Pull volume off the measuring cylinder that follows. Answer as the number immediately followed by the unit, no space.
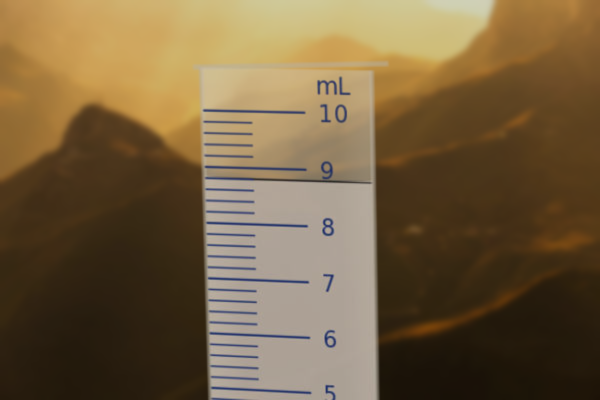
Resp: 8.8mL
